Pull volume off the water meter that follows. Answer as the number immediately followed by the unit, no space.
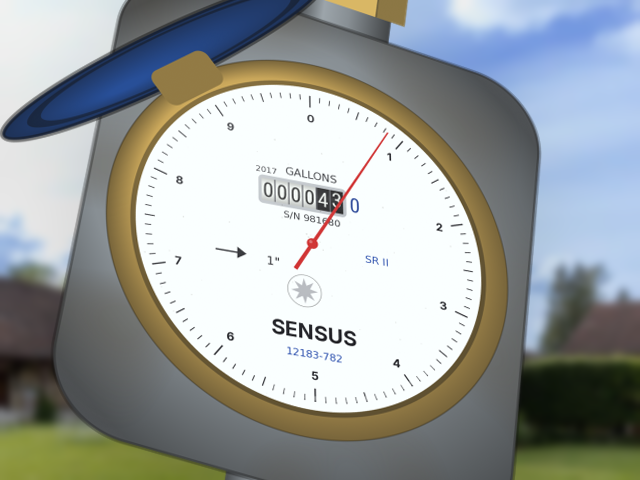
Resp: 430.8gal
